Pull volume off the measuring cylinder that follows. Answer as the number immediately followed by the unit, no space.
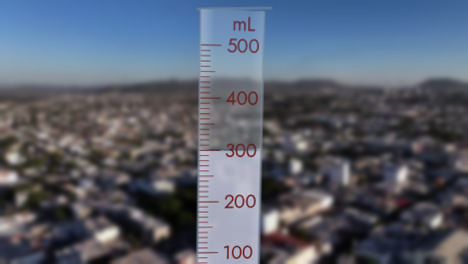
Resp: 300mL
